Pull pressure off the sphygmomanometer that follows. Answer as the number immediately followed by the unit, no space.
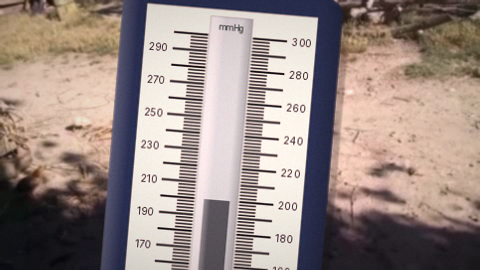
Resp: 200mmHg
